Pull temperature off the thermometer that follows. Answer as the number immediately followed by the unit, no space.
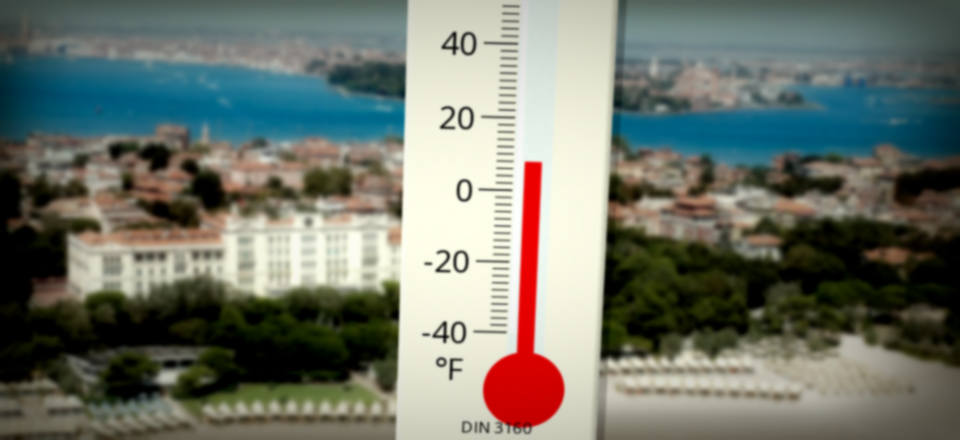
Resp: 8°F
